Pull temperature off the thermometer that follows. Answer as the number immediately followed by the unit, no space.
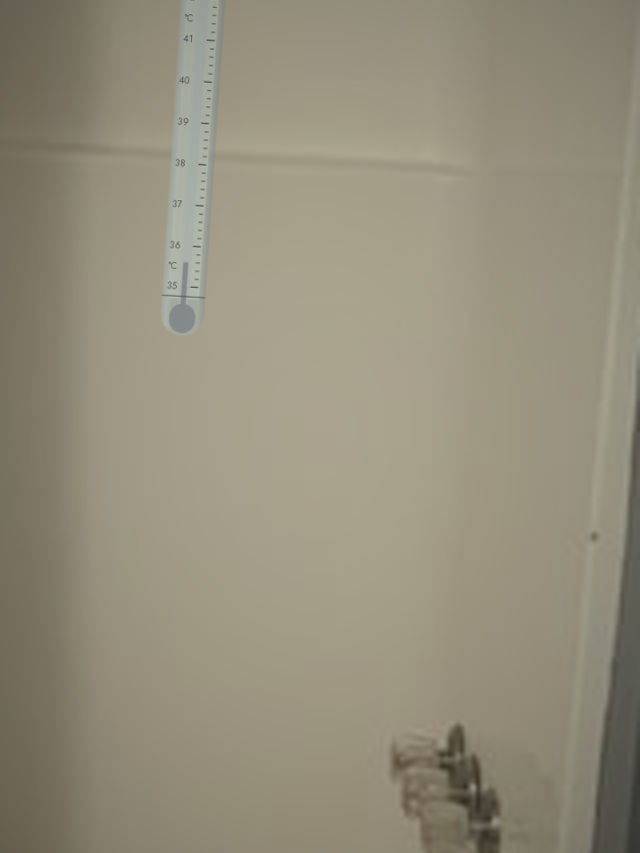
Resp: 35.6°C
